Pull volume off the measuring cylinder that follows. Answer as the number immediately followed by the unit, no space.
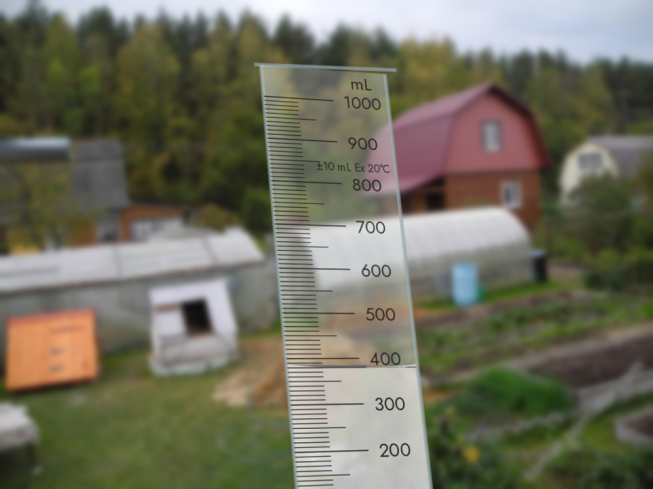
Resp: 380mL
